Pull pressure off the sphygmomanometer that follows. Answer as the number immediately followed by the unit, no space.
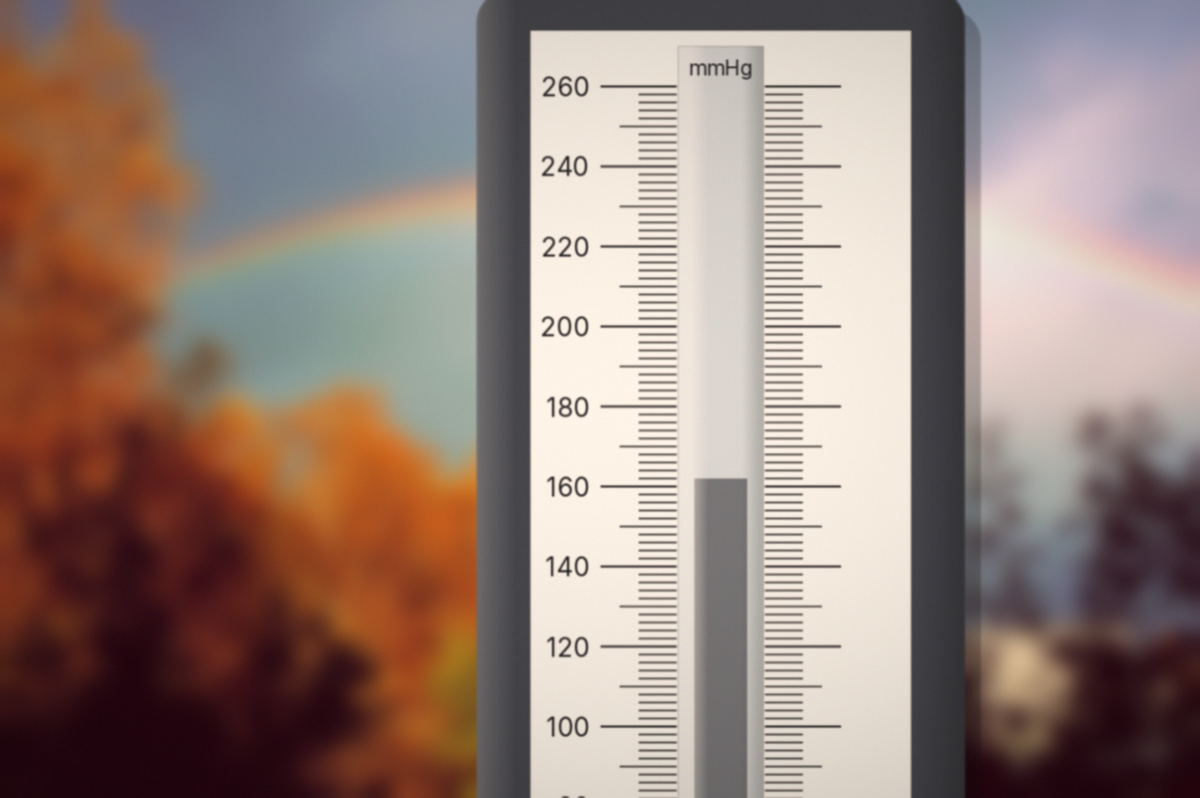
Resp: 162mmHg
